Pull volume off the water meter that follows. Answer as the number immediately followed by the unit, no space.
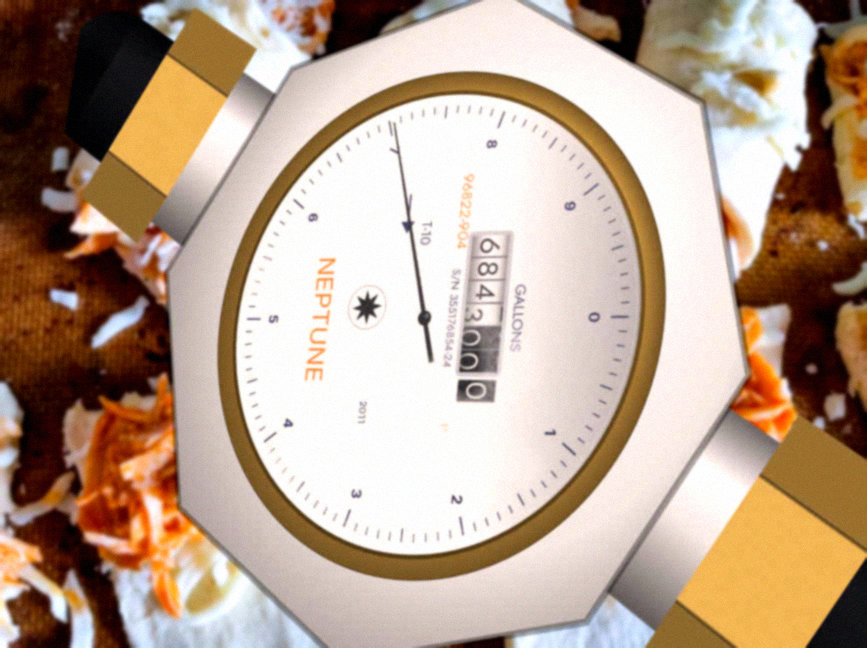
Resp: 6842997.0gal
